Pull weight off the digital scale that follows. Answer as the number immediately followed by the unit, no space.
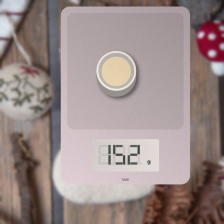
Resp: 152g
